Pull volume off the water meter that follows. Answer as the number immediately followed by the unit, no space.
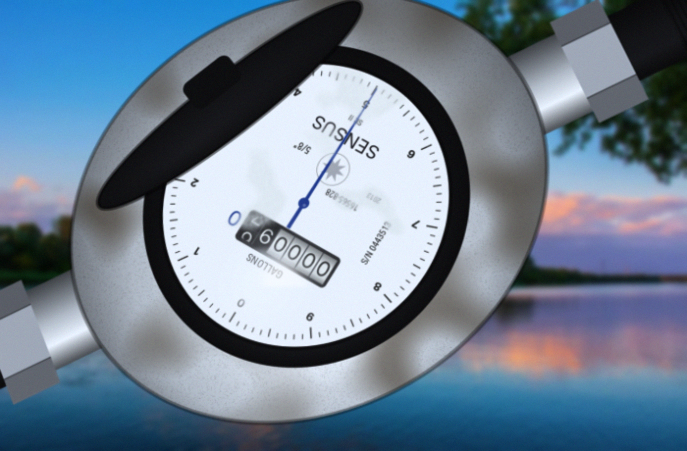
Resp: 965.0gal
